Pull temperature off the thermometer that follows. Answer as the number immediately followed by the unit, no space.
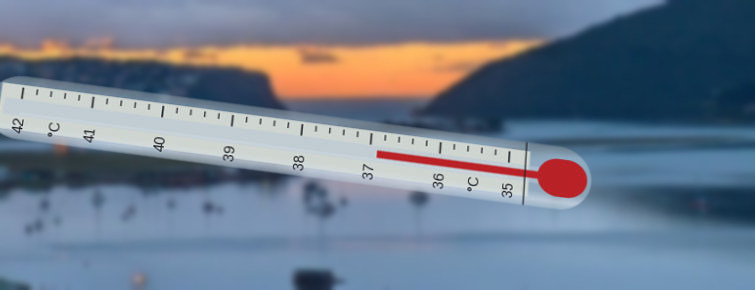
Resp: 36.9°C
